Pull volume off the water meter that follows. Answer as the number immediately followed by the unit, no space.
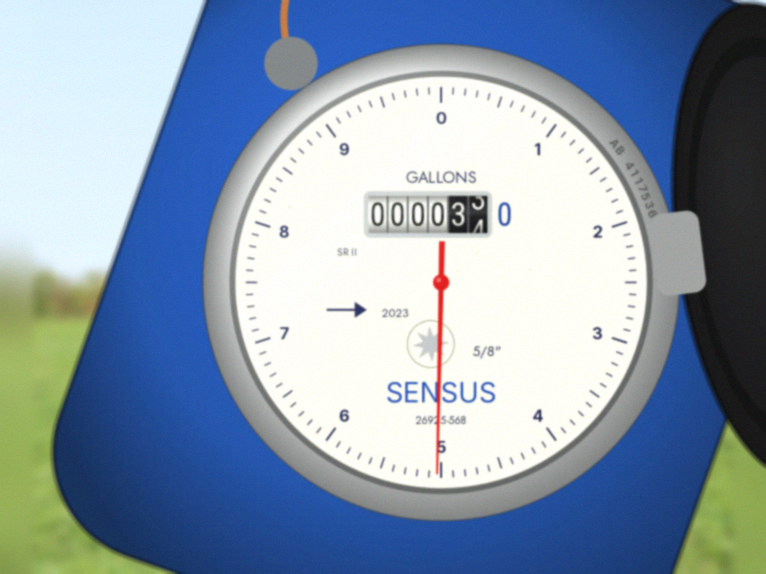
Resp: 335.0gal
